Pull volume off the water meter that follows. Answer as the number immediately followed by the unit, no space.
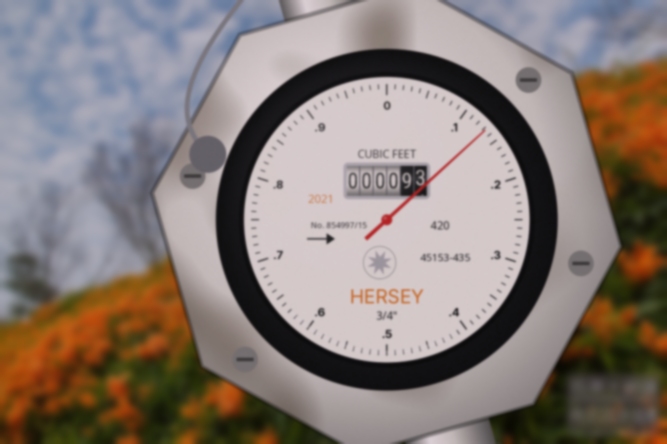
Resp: 93.13ft³
